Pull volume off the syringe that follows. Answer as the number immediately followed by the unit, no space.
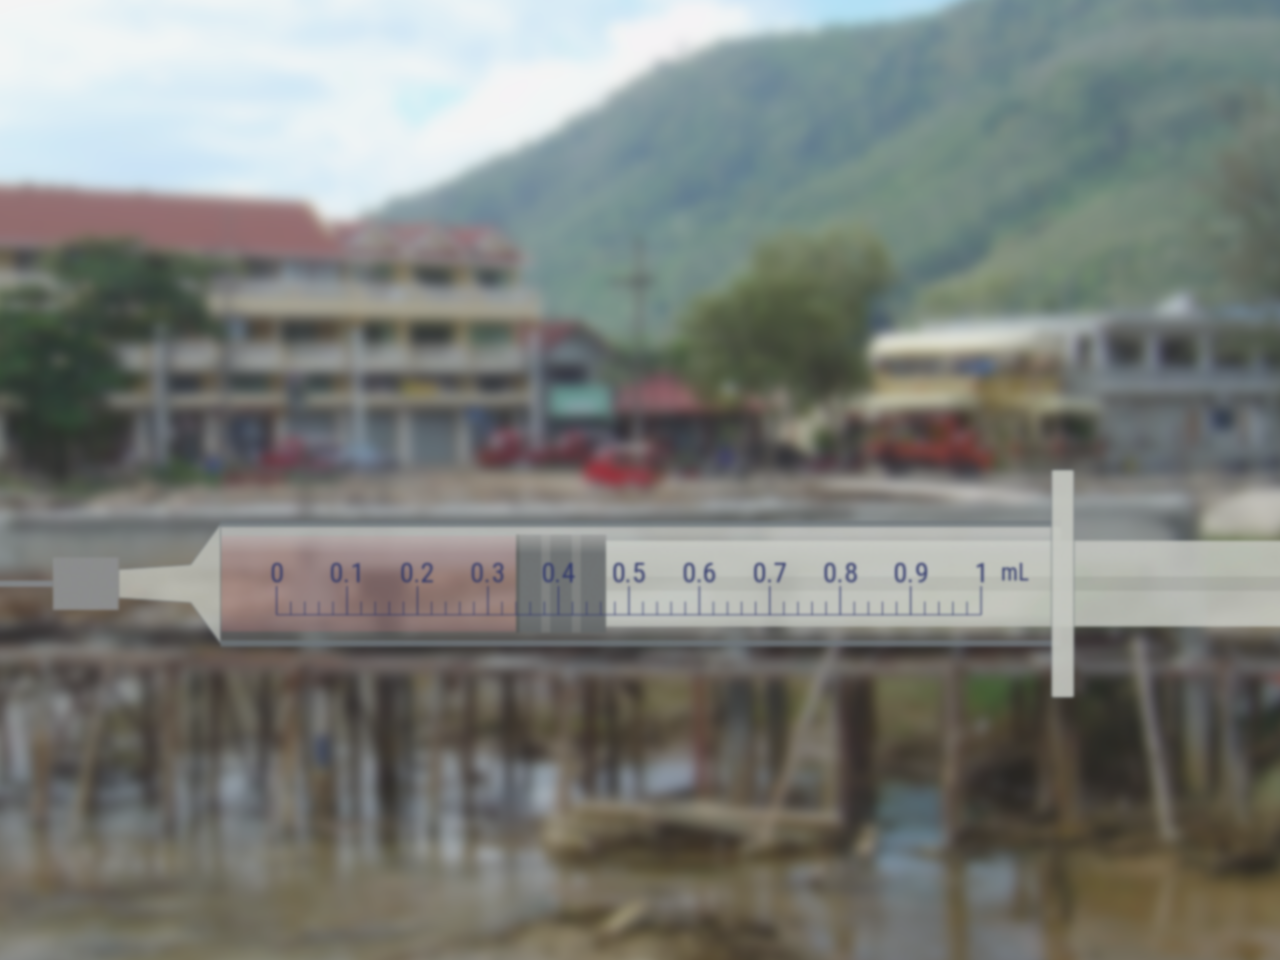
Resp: 0.34mL
